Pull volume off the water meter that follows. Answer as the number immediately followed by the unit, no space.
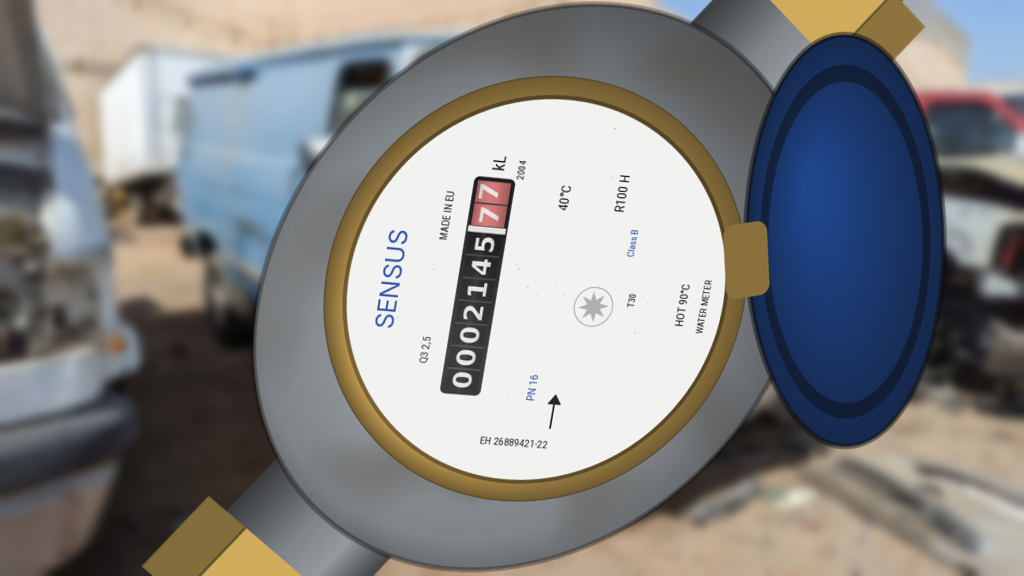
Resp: 2145.77kL
